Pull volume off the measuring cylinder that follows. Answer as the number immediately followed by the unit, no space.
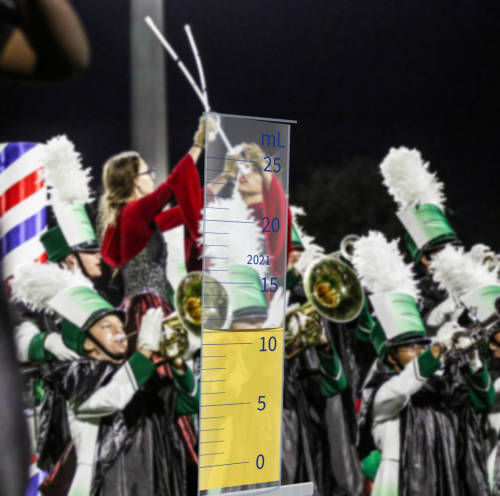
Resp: 11mL
